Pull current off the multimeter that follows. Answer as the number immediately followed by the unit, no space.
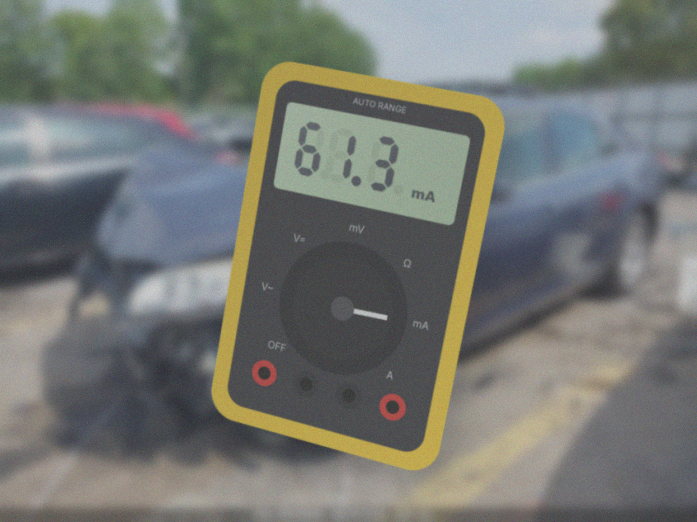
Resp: 61.3mA
